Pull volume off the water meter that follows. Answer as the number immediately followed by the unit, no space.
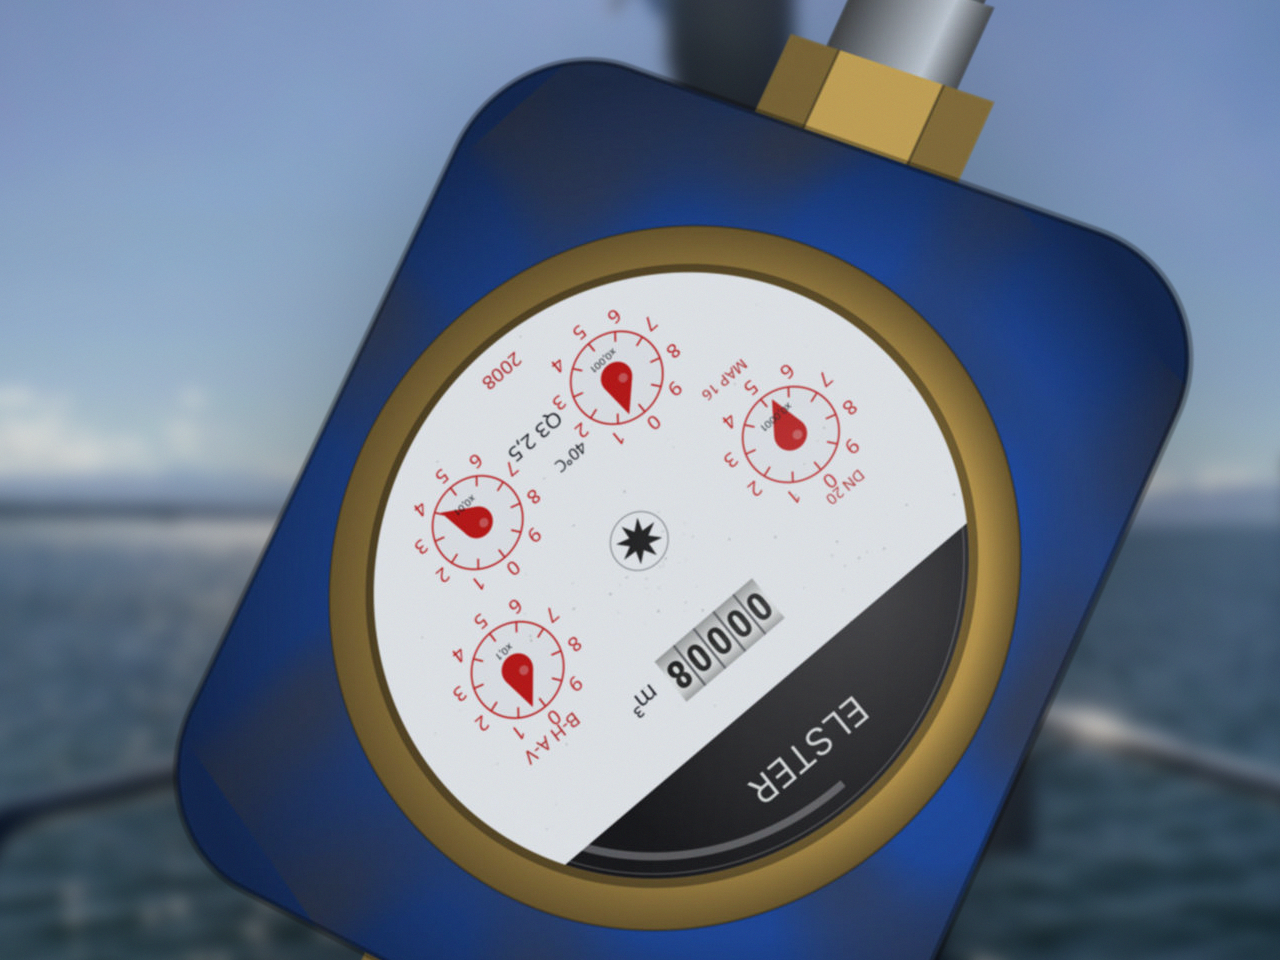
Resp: 8.0405m³
